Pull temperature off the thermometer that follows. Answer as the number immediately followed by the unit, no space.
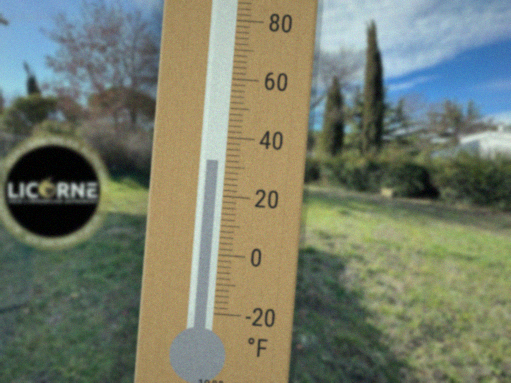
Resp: 32°F
